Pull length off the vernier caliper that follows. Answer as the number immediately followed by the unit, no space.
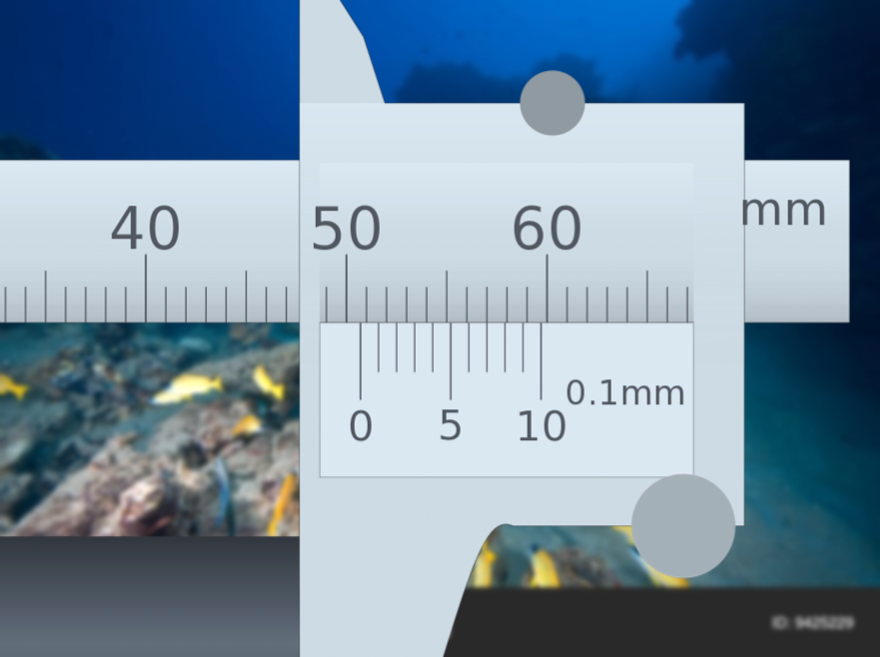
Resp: 50.7mm
